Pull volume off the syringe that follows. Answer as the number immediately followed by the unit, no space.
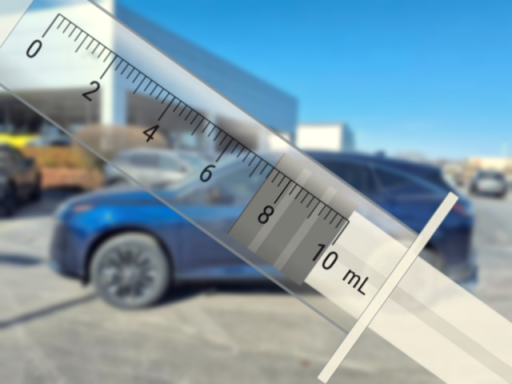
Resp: 7.4mL
